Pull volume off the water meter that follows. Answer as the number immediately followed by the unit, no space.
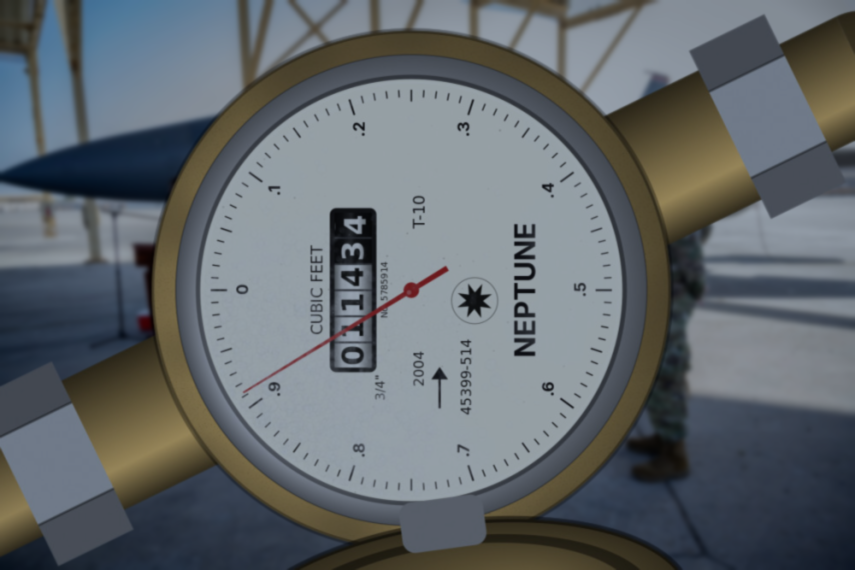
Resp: 11433.91ft³
